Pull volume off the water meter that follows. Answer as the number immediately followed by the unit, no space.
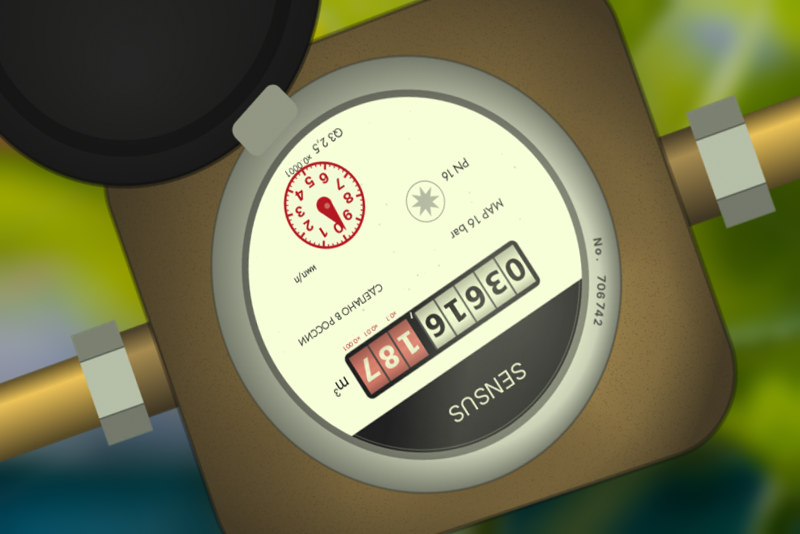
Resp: 3616.1869m³
